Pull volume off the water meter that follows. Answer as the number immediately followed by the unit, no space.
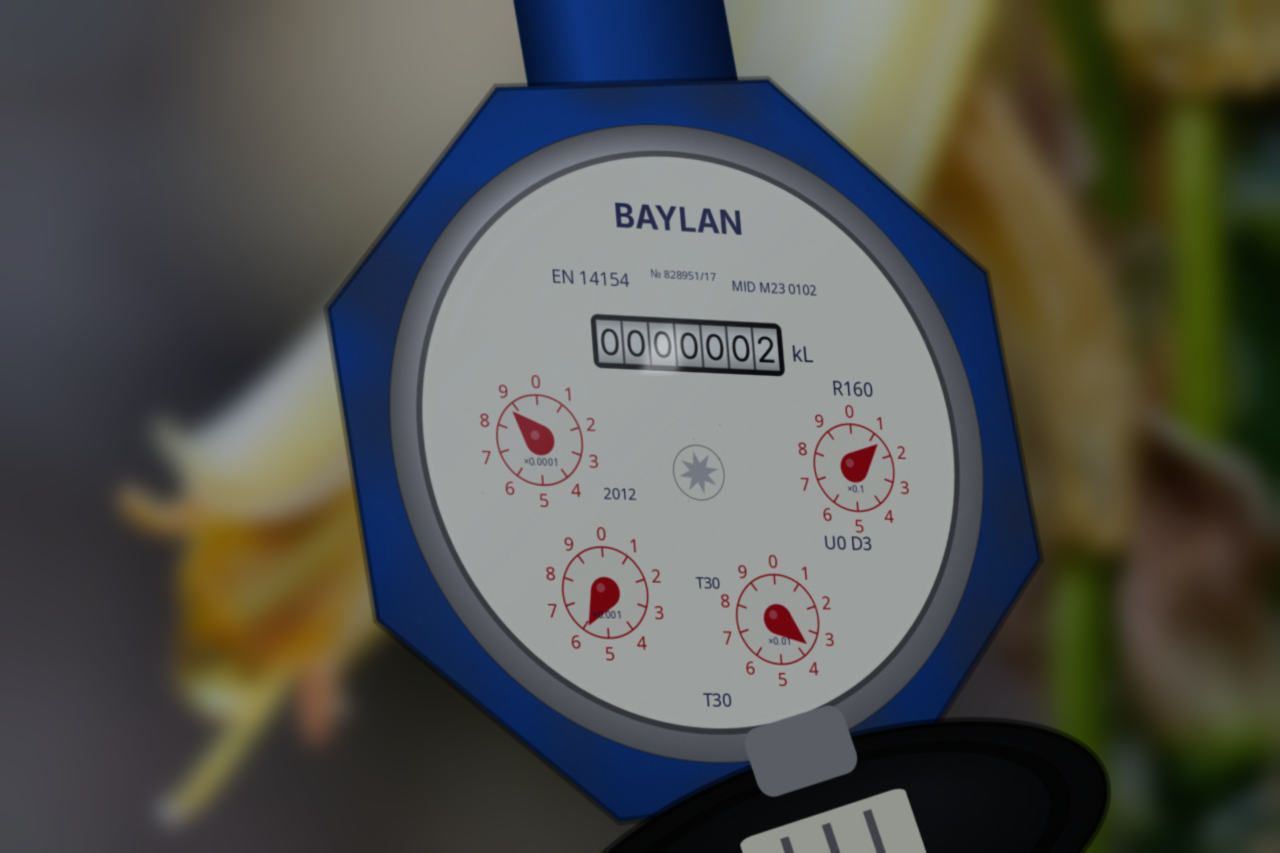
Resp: 2.1358kL
